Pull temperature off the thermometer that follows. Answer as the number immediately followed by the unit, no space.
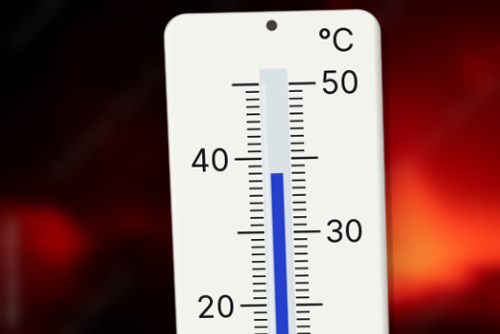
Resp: 38°C
